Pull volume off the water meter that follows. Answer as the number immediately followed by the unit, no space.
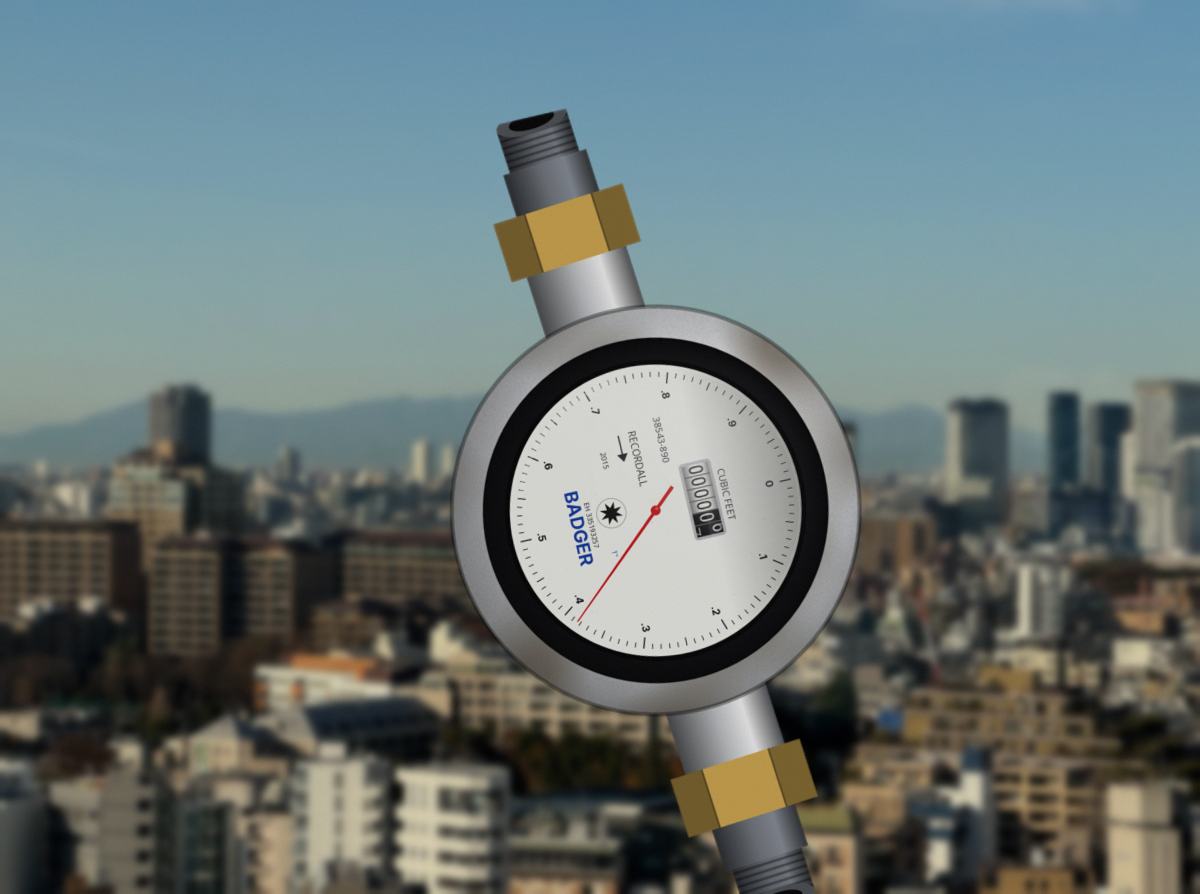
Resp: 6.38ft³
